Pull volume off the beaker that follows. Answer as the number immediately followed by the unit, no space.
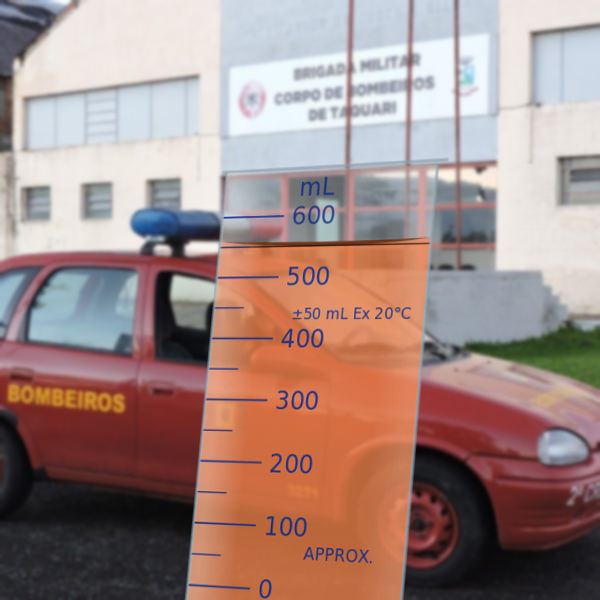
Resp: 550mL
